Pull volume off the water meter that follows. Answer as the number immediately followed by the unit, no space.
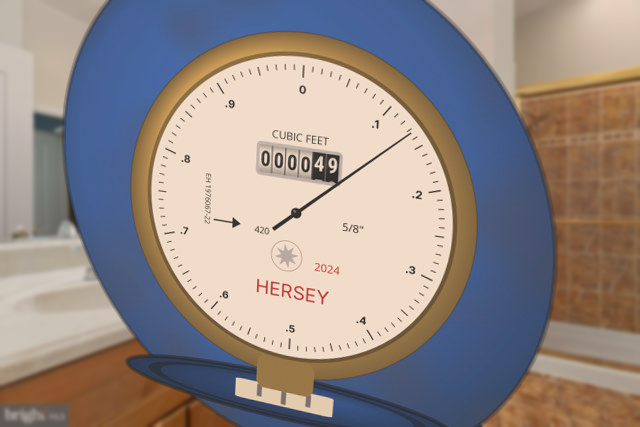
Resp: 49.13ft³
